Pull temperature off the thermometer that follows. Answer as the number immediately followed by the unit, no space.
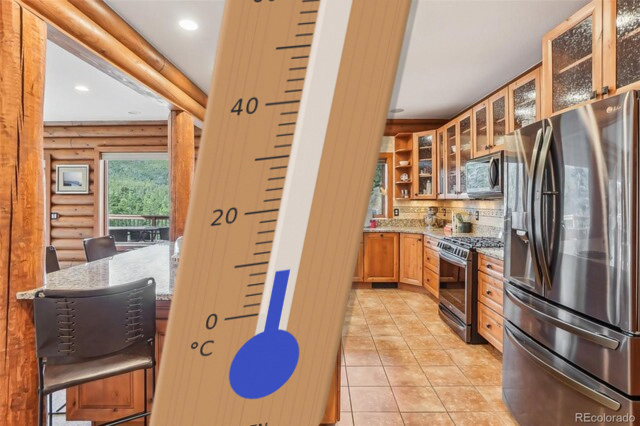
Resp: 8°C
